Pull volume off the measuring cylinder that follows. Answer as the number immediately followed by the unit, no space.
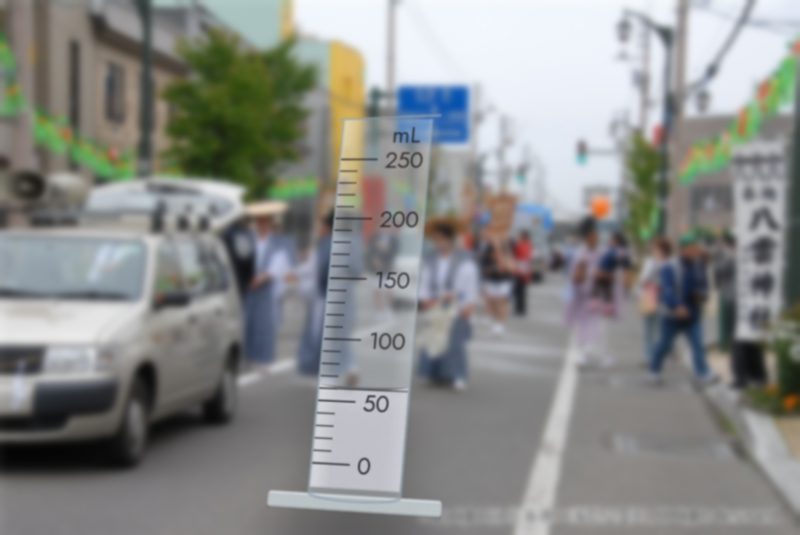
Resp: 60mL
